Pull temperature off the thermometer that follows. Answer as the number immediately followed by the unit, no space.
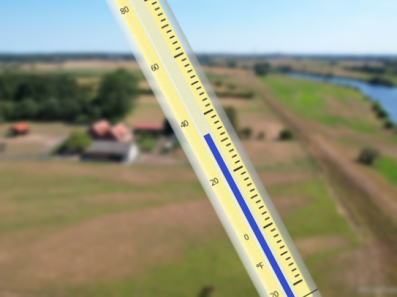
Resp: 34°F
